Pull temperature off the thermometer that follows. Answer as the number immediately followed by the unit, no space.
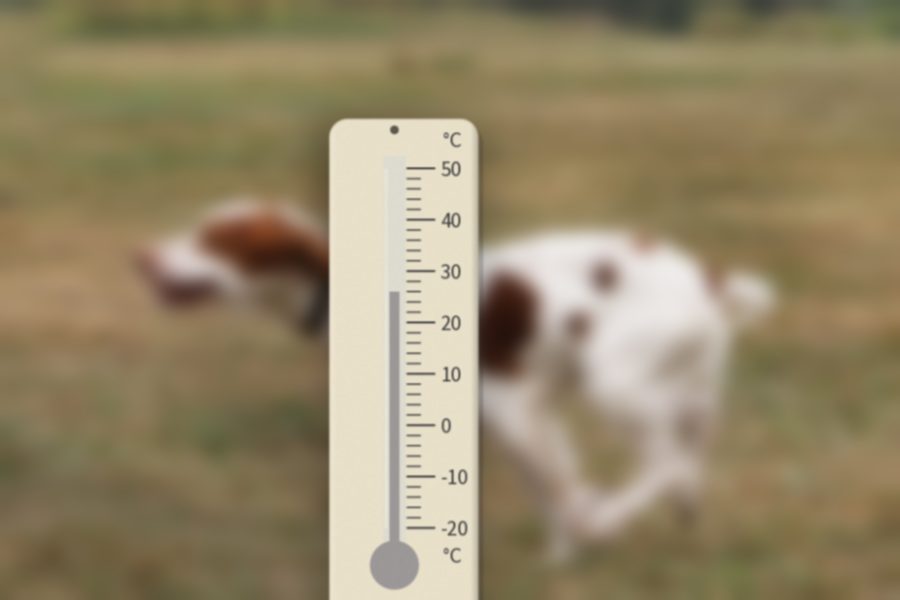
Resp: 26°C
